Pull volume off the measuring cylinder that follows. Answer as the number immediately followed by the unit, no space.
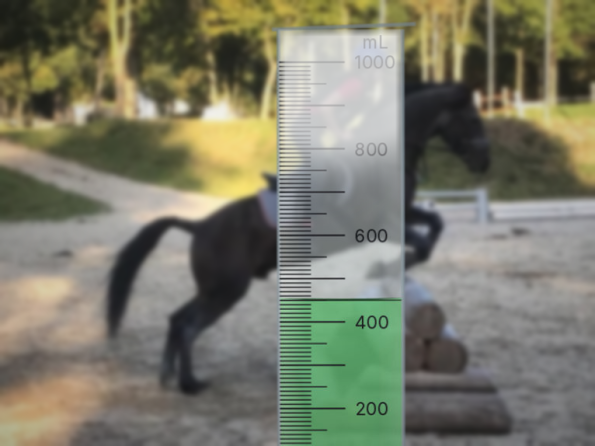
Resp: 450mL
